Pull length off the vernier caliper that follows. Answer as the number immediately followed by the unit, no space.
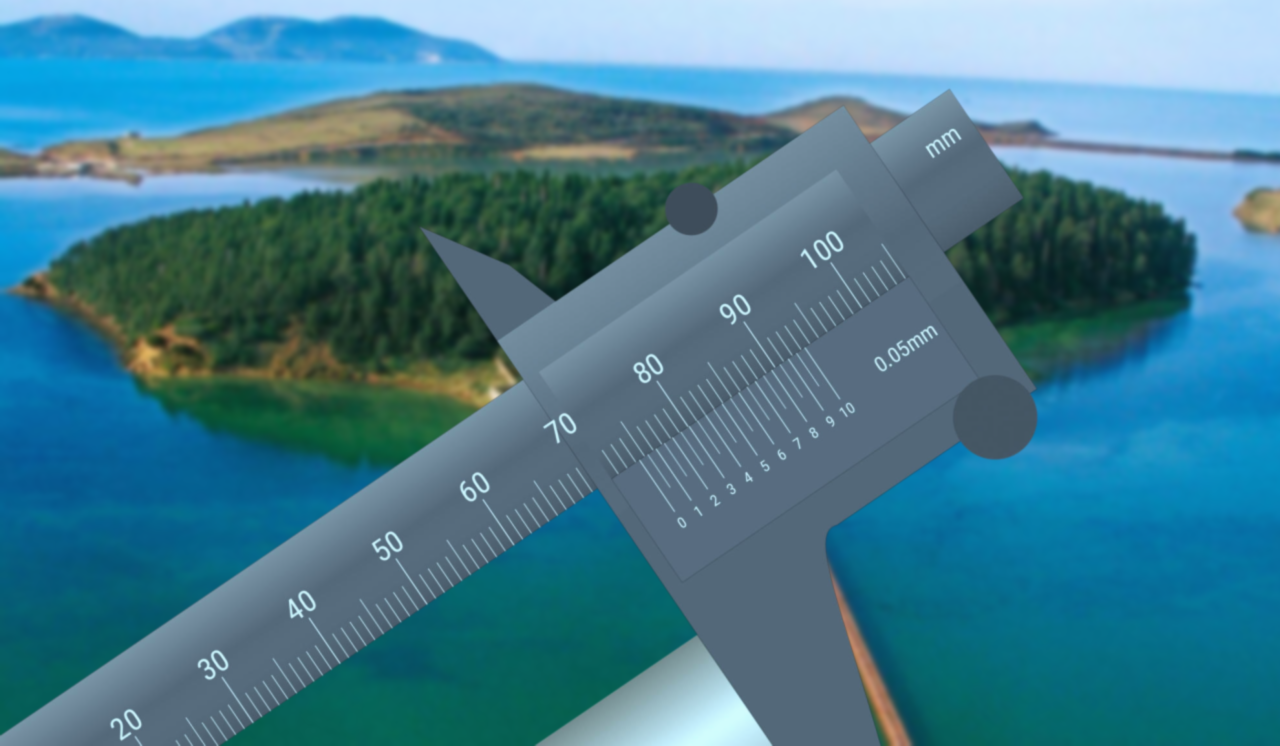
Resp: 74.4mm
